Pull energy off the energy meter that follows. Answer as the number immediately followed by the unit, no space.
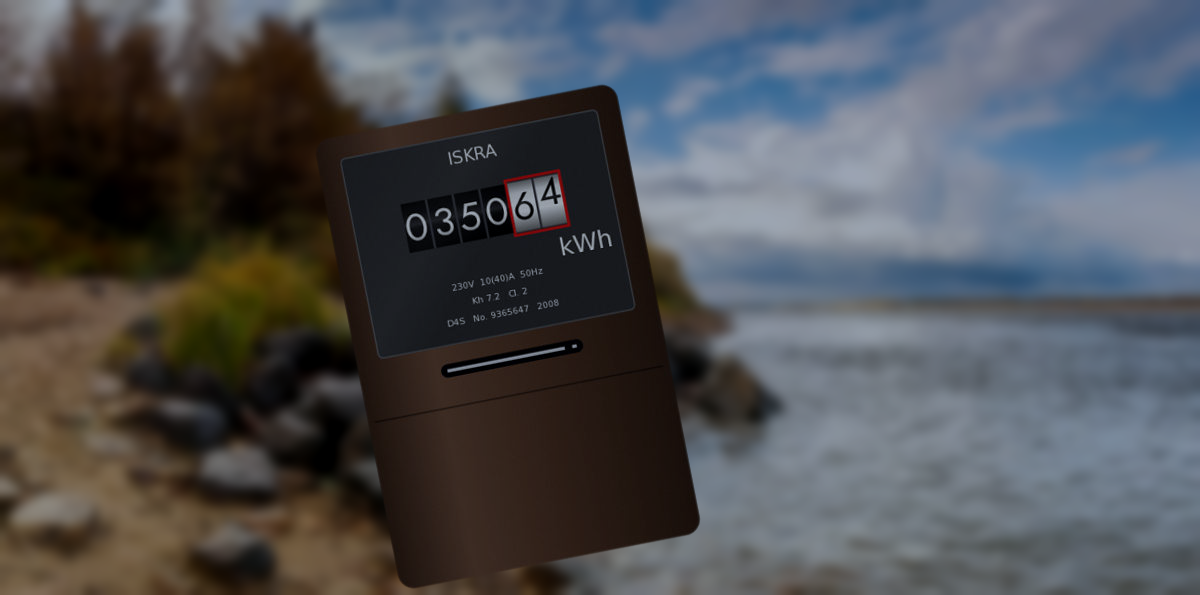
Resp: 350.64kWh
